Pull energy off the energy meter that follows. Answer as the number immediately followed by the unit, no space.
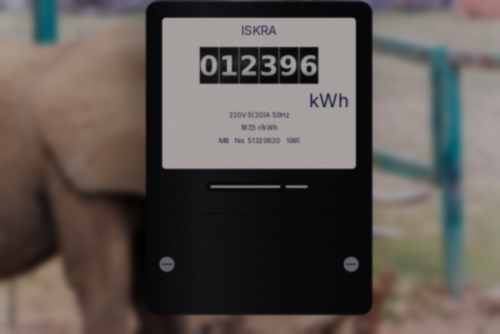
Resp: 12396kWh
